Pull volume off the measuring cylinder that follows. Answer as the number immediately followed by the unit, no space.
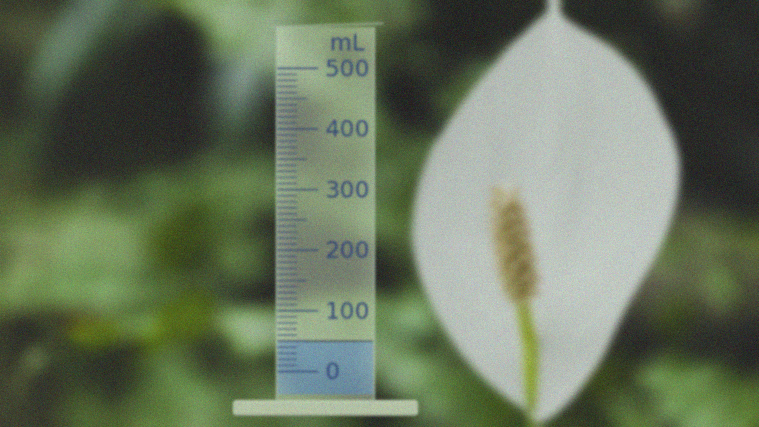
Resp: 50mL
